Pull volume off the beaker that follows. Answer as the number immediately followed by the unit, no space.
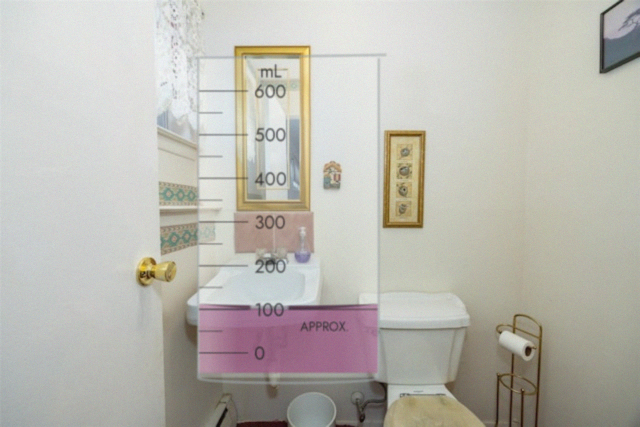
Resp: 100mL
